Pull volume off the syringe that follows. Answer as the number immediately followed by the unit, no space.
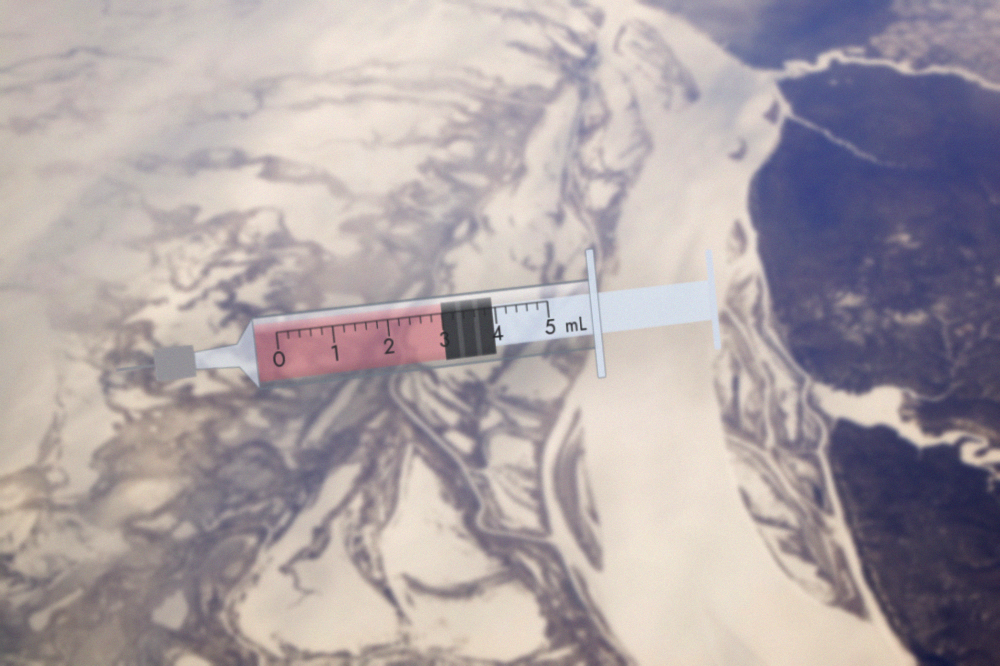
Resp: 3mL
